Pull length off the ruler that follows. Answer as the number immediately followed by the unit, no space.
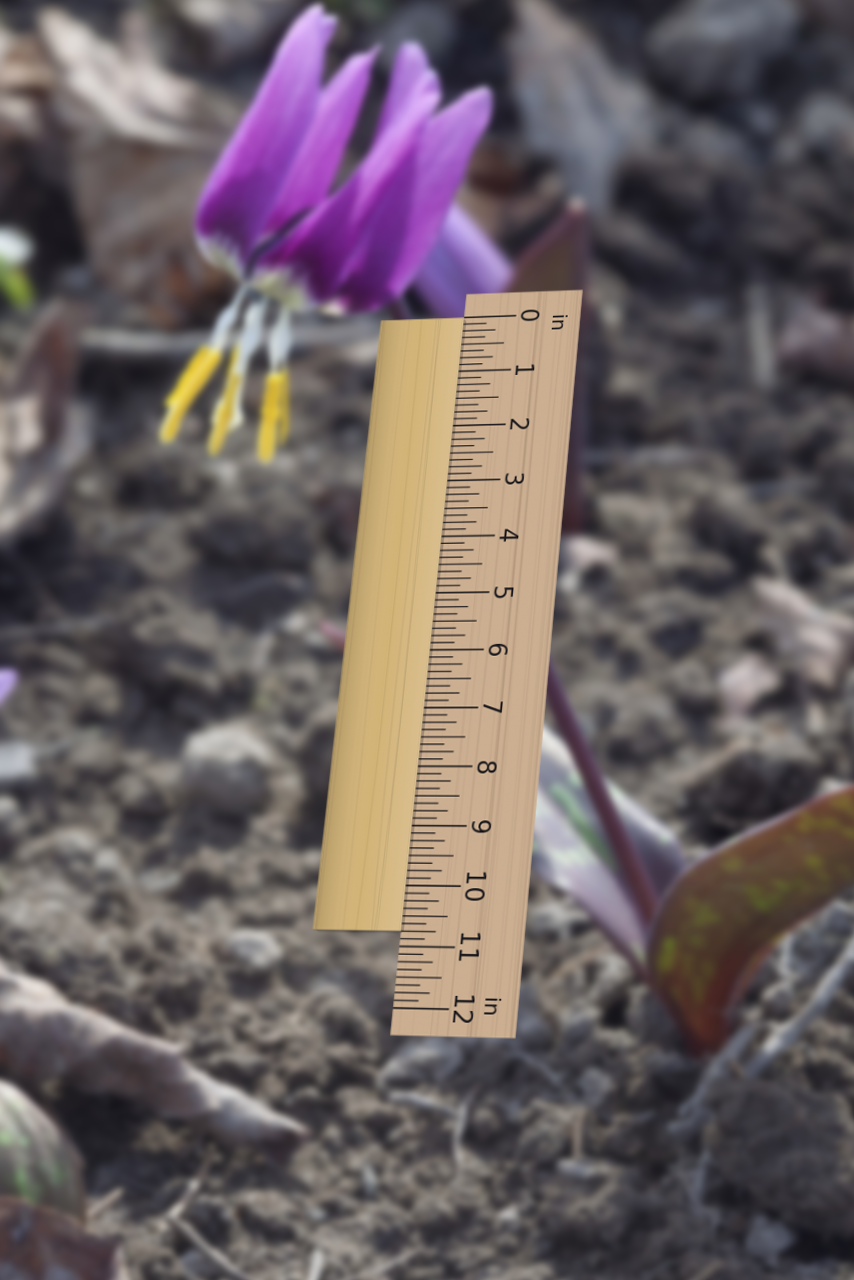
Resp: 10.75in
